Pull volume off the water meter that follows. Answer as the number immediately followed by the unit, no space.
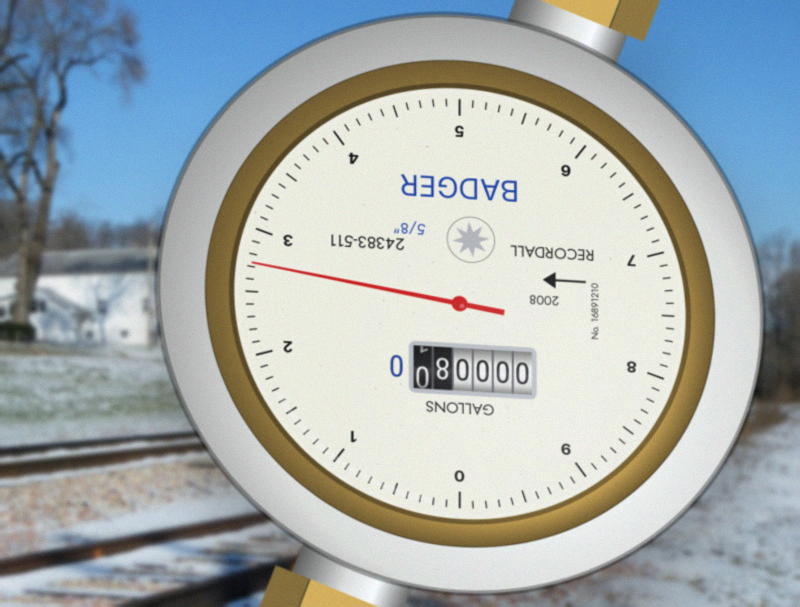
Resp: 802.7gal
